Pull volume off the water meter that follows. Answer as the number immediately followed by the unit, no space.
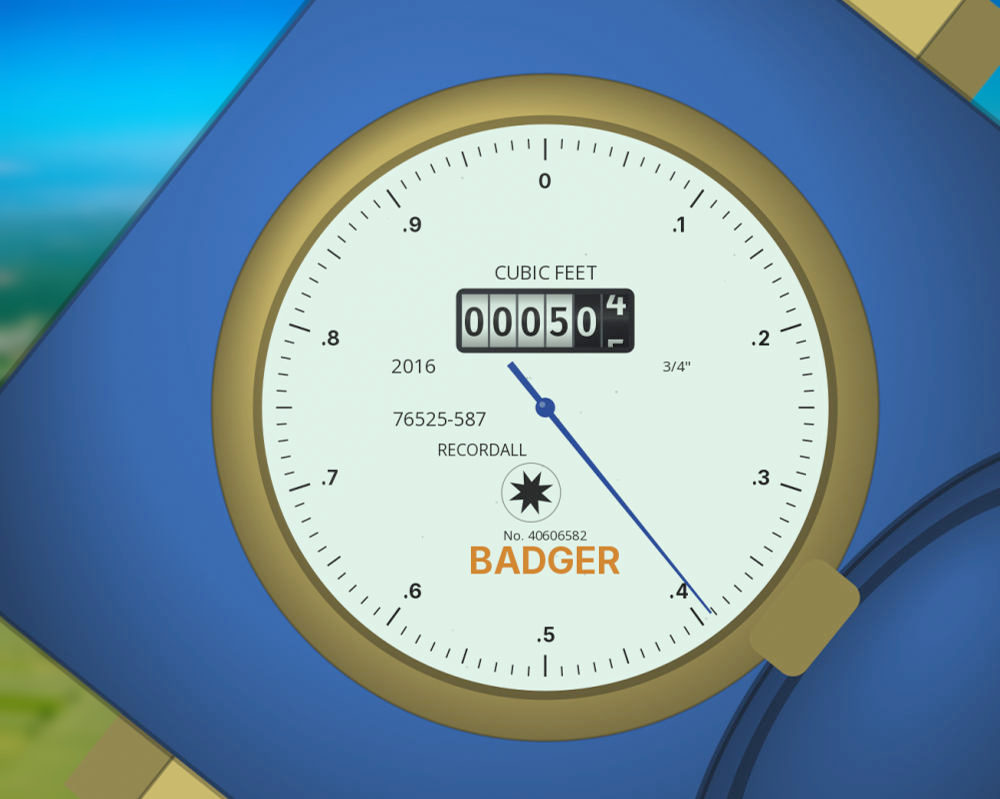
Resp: 504.39ft³
